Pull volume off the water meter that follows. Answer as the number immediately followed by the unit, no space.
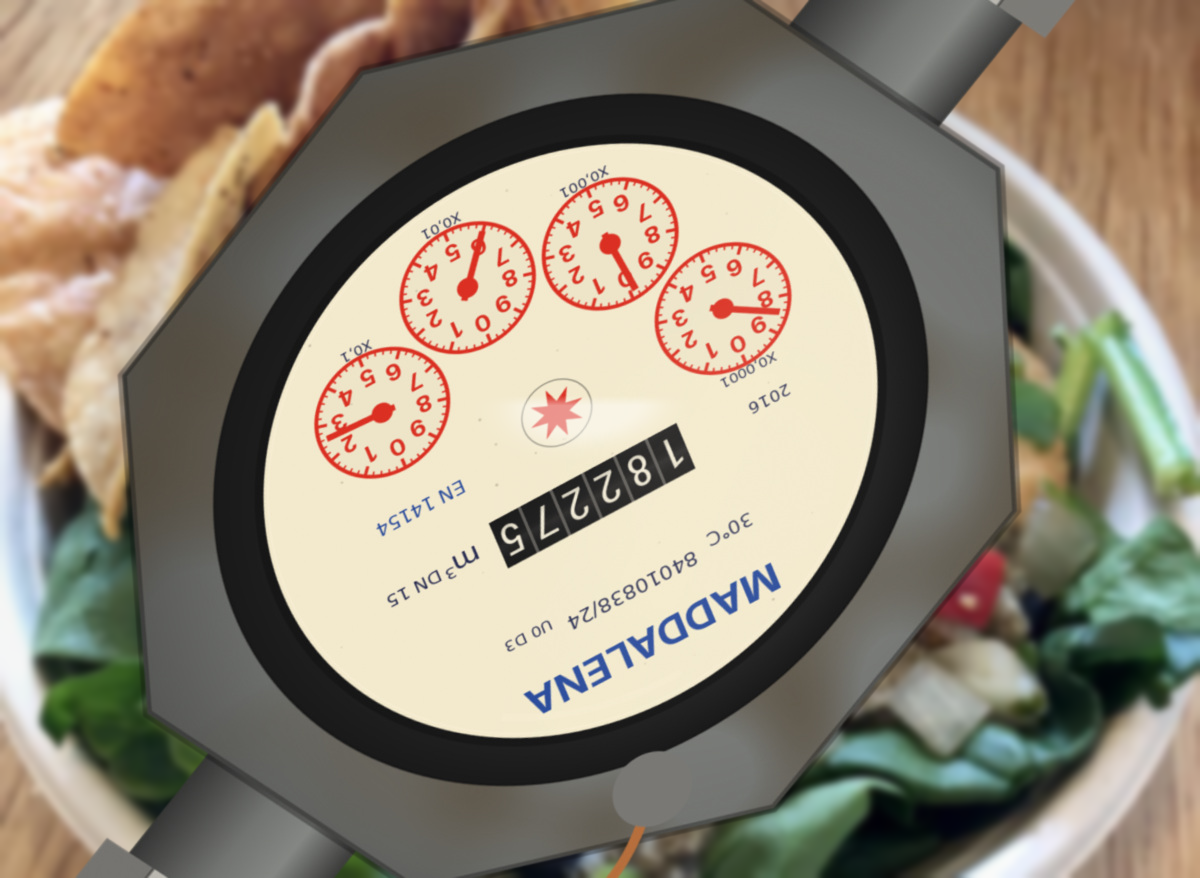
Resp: 182275.2598m³
